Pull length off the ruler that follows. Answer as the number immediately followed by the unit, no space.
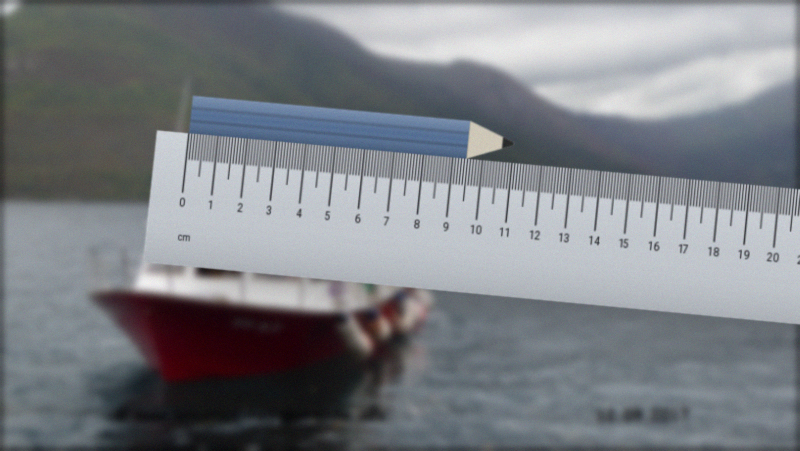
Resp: 11cm
